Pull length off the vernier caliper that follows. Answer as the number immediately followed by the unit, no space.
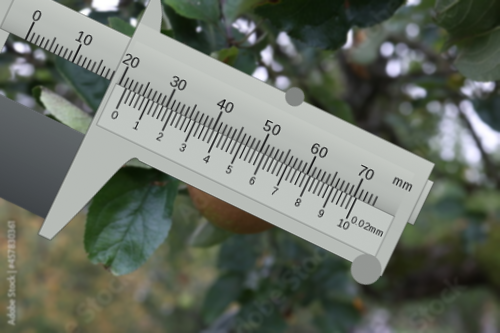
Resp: 21.5mm
